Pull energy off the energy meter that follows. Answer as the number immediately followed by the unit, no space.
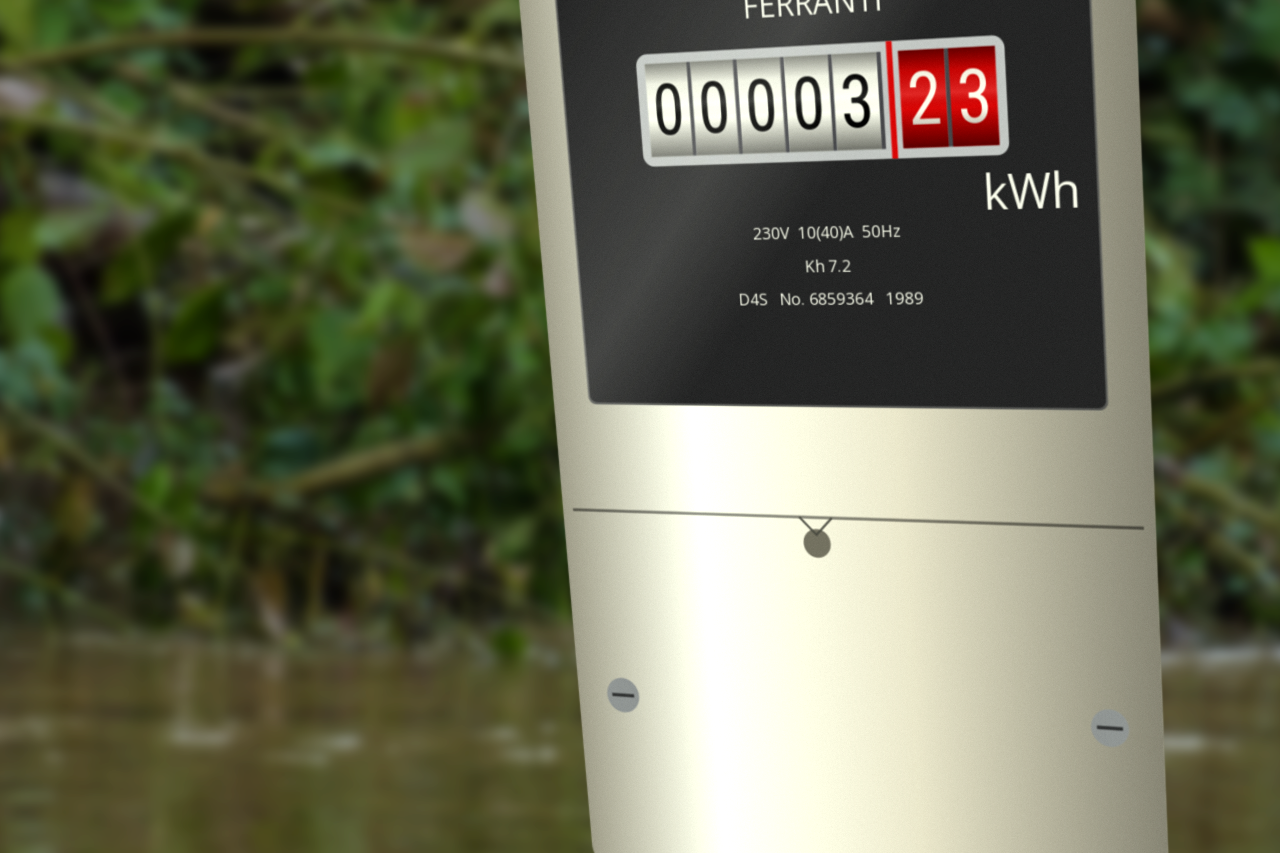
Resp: 3.23kWh
